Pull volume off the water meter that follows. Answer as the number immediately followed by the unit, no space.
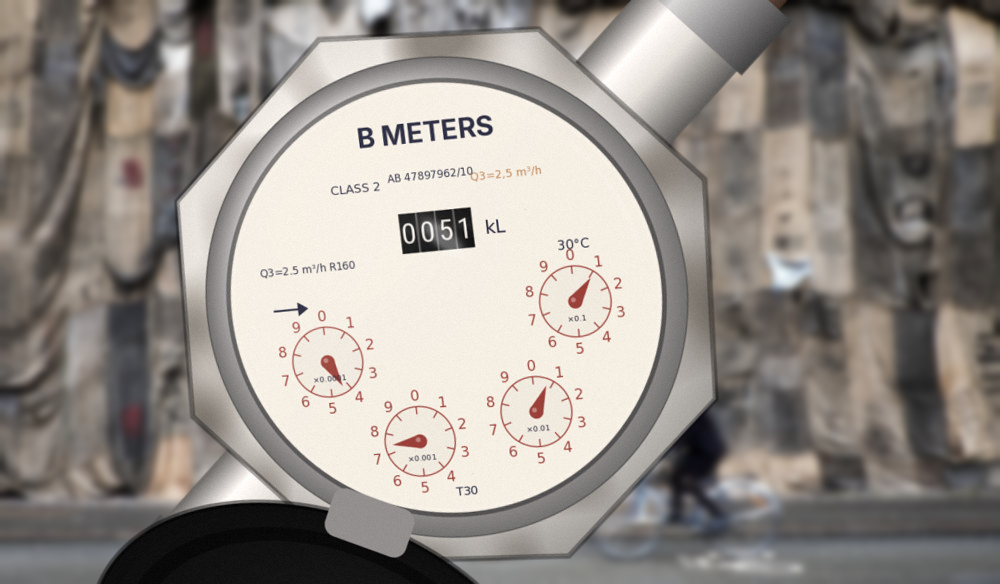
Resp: 51.1074kL
